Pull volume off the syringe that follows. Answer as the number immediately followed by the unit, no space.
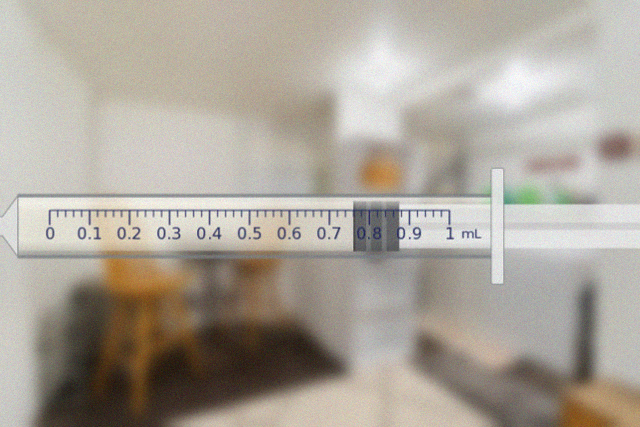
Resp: 0.76mL
